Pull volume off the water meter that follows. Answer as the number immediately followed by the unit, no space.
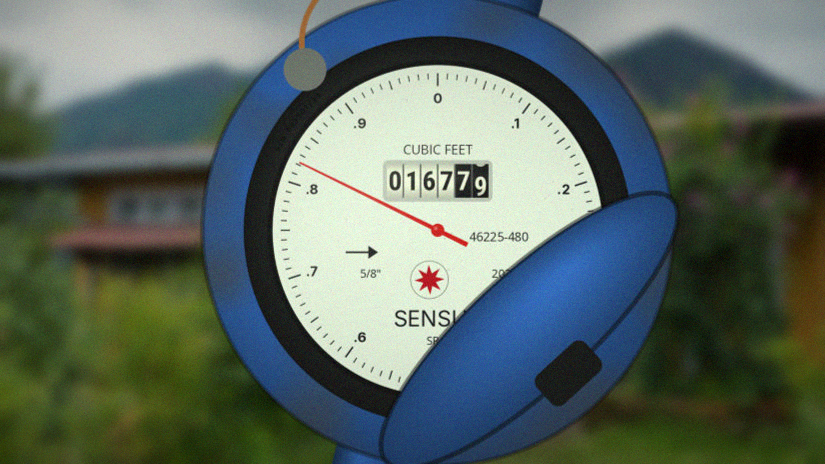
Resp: 16778.82ft³
